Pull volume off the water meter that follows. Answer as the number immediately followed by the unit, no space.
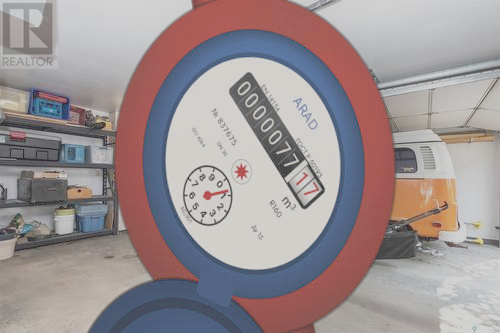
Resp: 77.170m³
